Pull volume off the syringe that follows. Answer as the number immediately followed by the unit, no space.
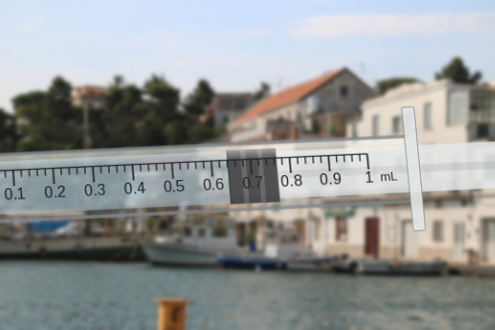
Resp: 0.64mL
